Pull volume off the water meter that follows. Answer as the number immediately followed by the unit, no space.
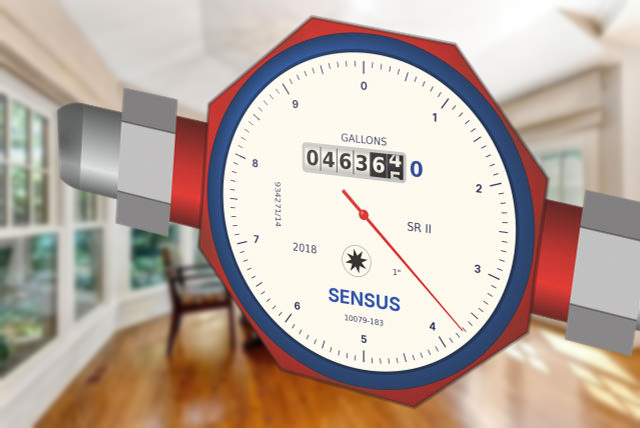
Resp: 463643.7gal
